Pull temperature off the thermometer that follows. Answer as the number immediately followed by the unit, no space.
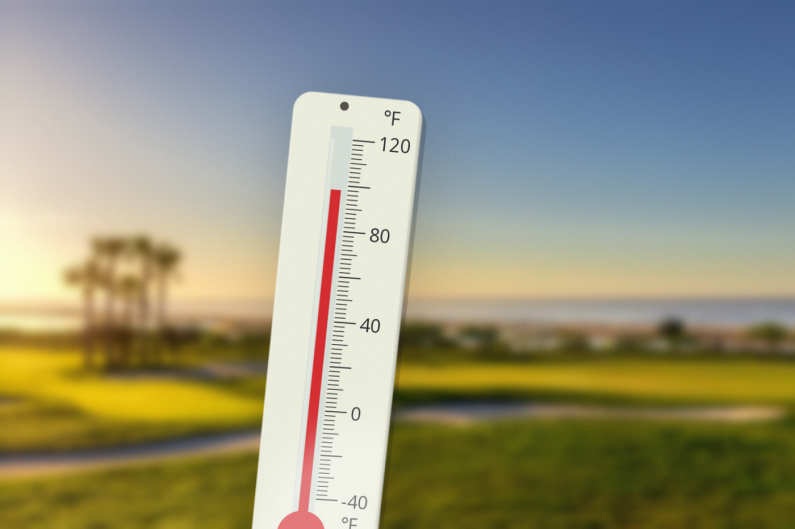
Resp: 98°F
